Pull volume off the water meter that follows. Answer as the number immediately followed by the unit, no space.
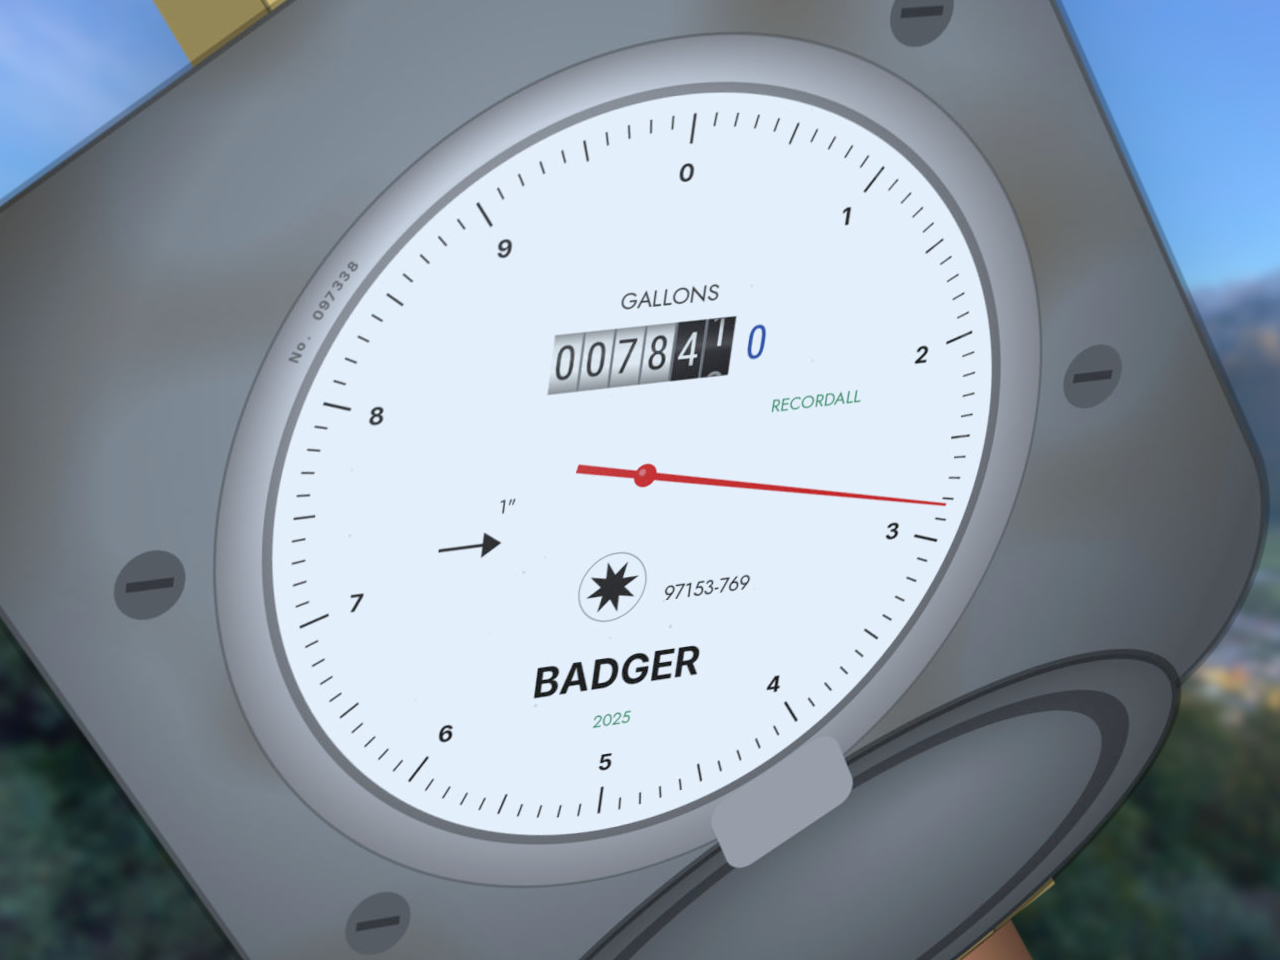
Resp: 78412.8gal
